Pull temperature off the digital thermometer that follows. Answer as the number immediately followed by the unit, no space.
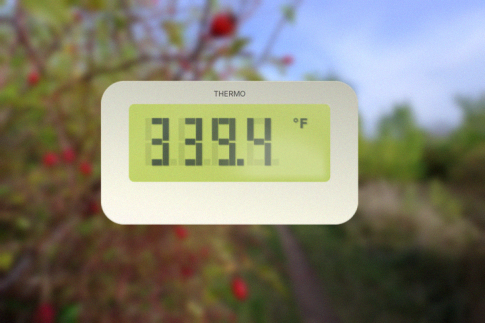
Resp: 339.4°F
